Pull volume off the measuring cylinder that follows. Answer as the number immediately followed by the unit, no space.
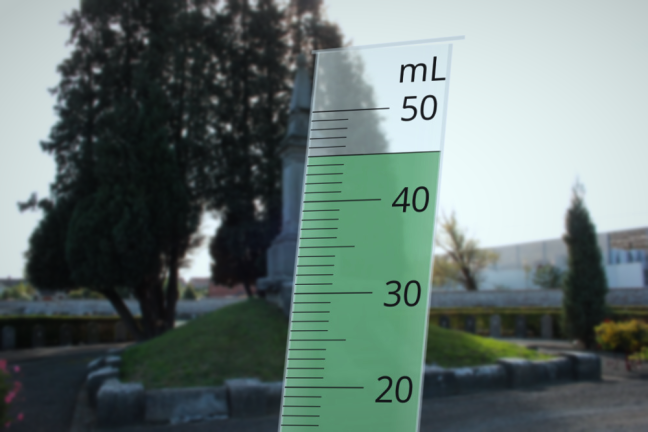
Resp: 45mL
